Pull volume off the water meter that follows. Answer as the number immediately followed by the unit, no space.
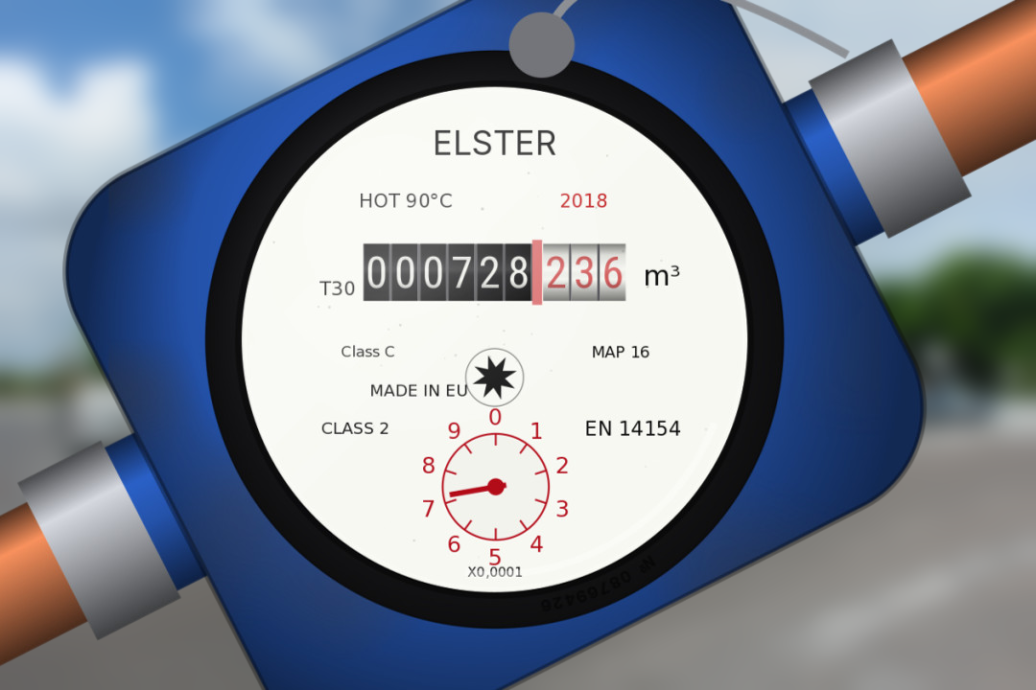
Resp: 728.2367m³
